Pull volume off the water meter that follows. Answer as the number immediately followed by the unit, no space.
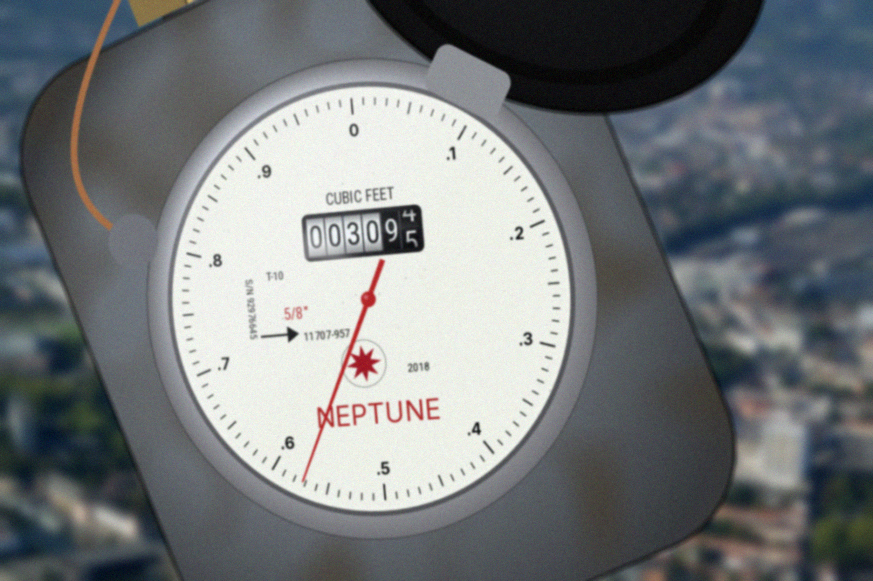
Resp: 3094.57ft³
